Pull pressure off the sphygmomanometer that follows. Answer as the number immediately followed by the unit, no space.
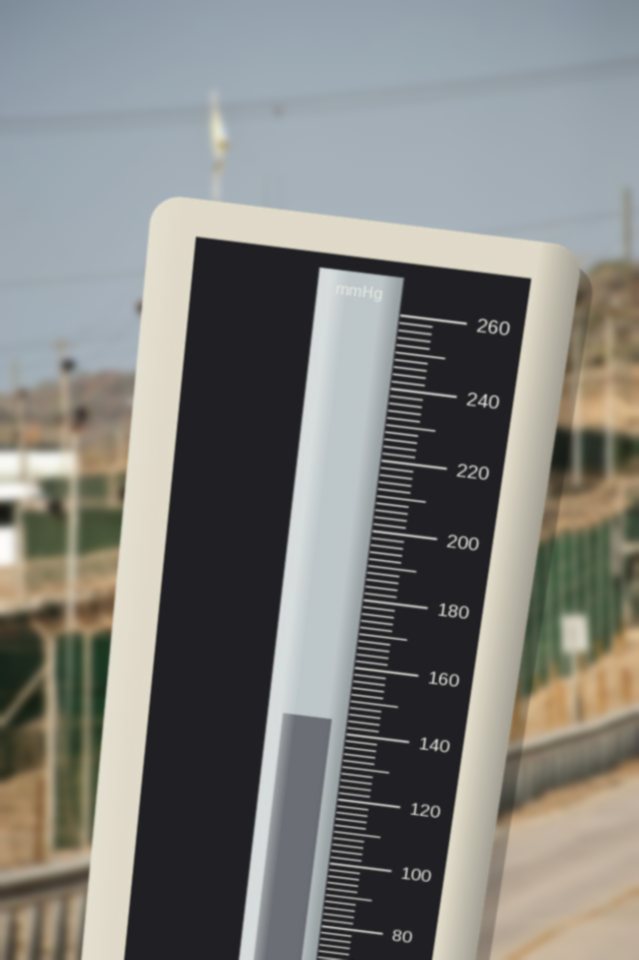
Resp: 144mmHg
